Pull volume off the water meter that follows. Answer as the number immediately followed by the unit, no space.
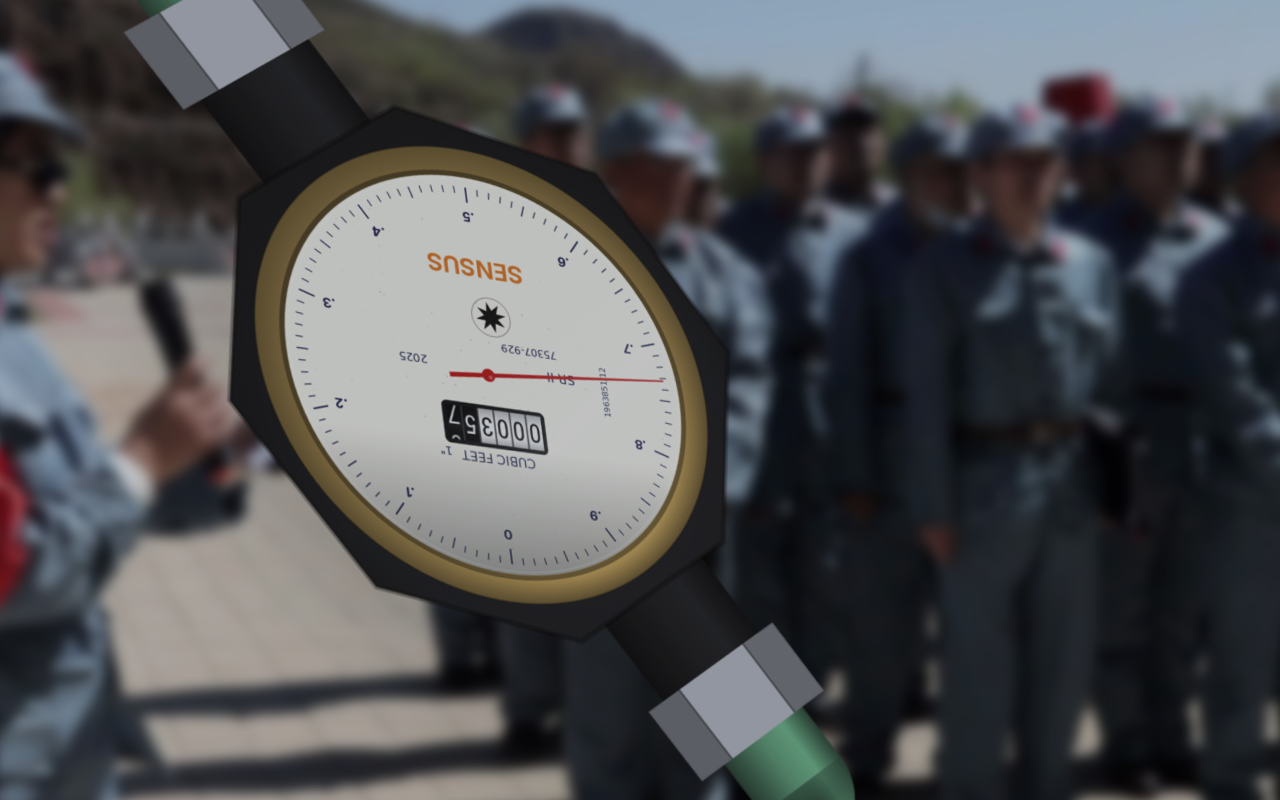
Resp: 356.73ft³
